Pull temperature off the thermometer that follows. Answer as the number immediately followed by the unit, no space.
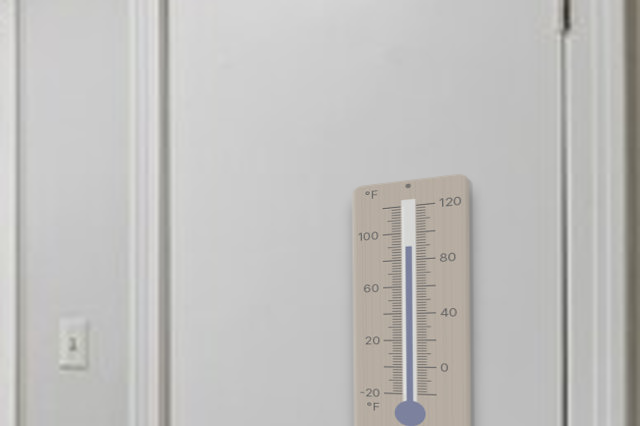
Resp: 90°F
